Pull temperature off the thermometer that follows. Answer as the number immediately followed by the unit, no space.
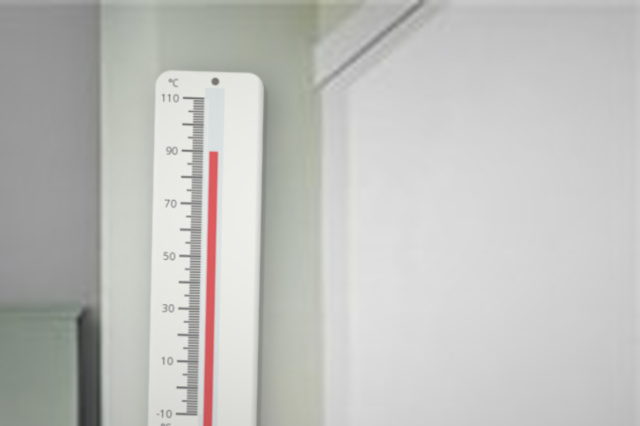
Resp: 90°C
